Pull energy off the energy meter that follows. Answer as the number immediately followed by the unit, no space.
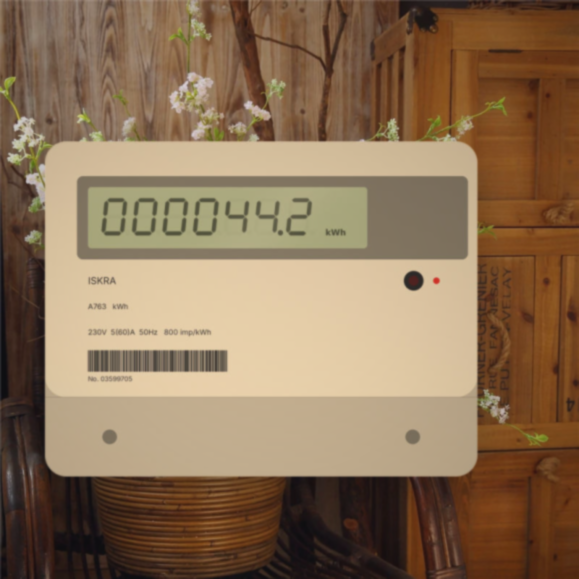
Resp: 44.2kWh
